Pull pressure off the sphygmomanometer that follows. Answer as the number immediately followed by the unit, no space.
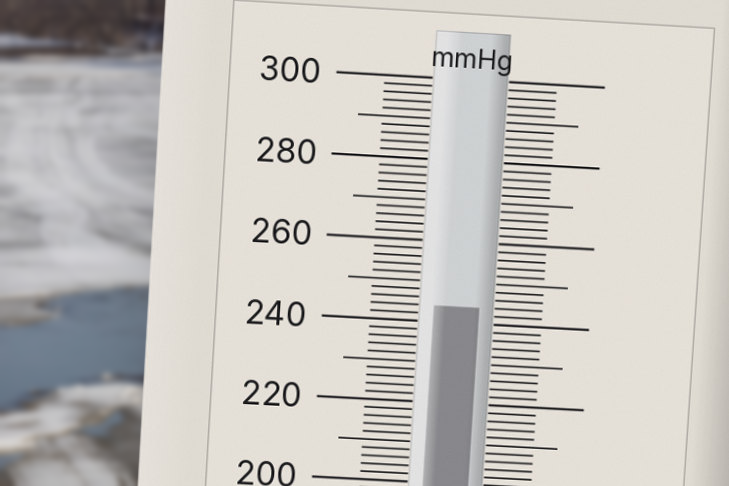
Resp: 244mmHg
